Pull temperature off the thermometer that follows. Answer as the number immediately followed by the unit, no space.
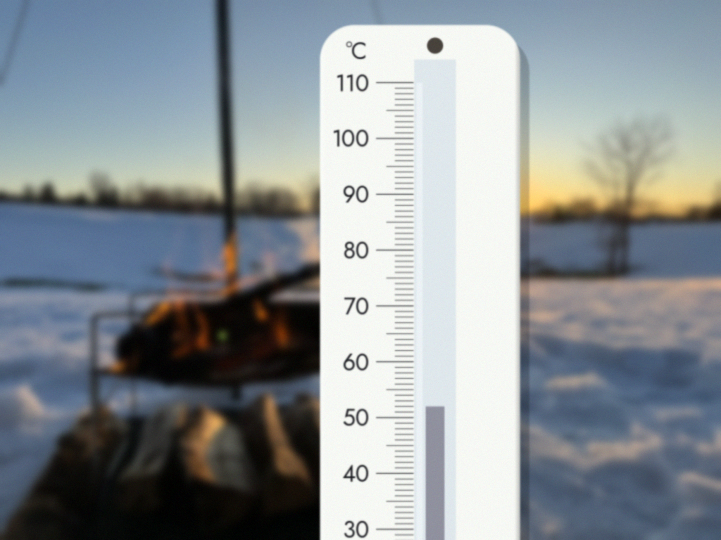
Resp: 52°C
